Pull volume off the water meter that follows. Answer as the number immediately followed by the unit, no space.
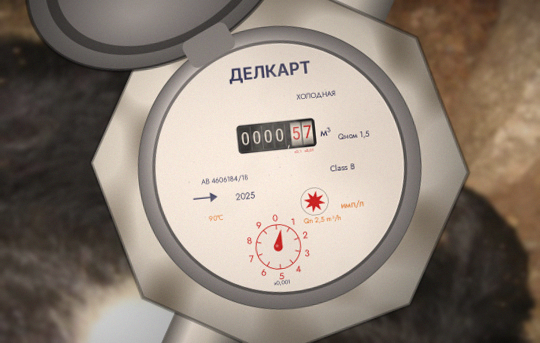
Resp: 0.570m³
